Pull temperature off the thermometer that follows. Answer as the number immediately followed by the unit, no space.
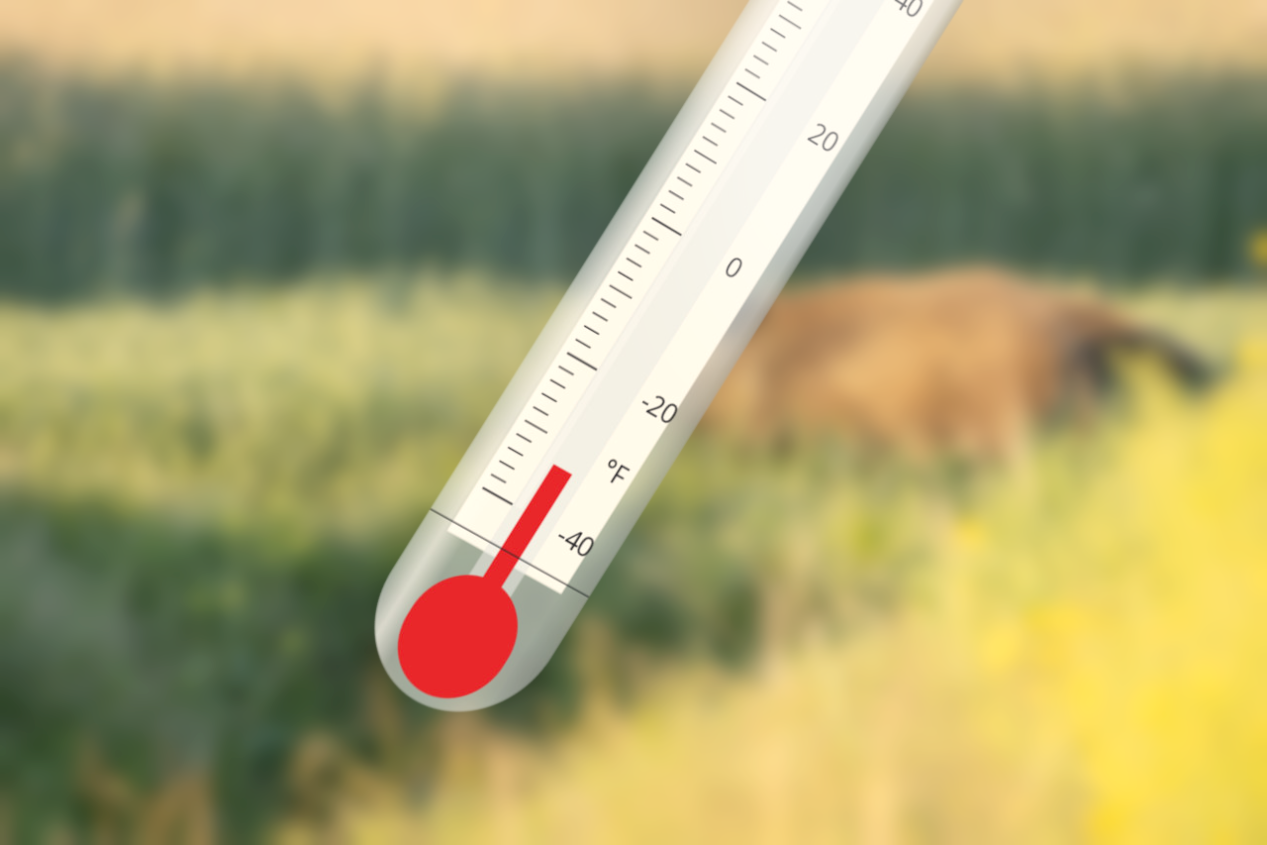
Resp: -33°F
